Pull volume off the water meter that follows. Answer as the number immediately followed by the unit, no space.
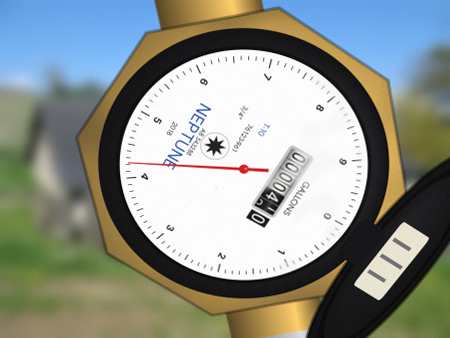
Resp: 414.2gal
